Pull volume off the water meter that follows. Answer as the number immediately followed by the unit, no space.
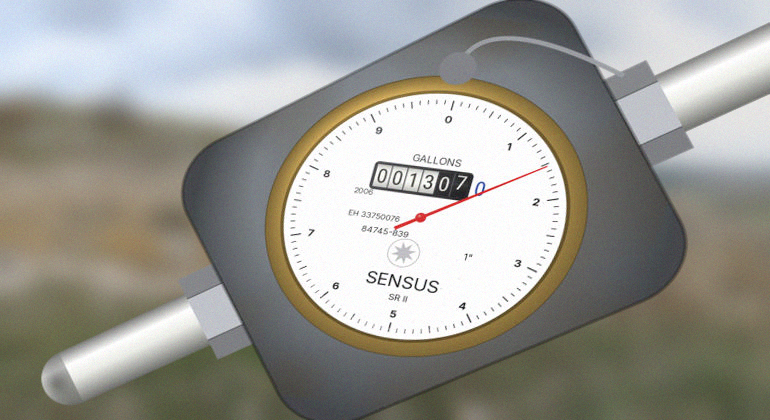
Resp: 13071.5gal
